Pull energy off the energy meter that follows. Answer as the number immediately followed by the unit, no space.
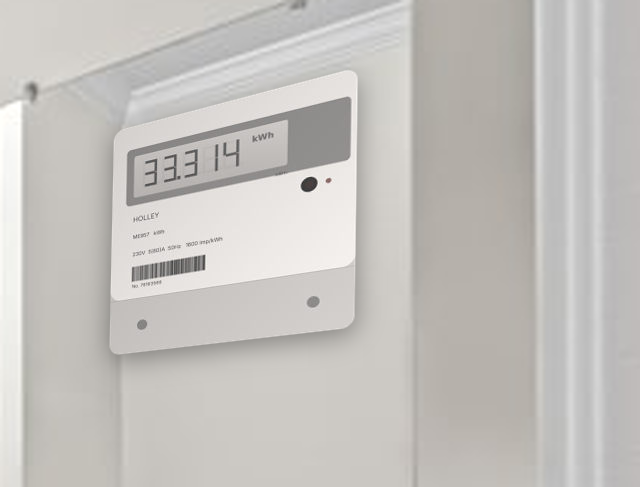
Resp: 33.314kWh
